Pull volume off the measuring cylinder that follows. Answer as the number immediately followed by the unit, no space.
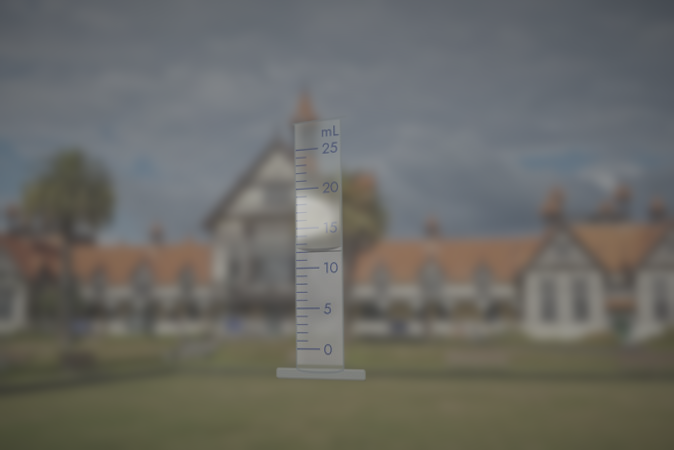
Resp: 12mL
